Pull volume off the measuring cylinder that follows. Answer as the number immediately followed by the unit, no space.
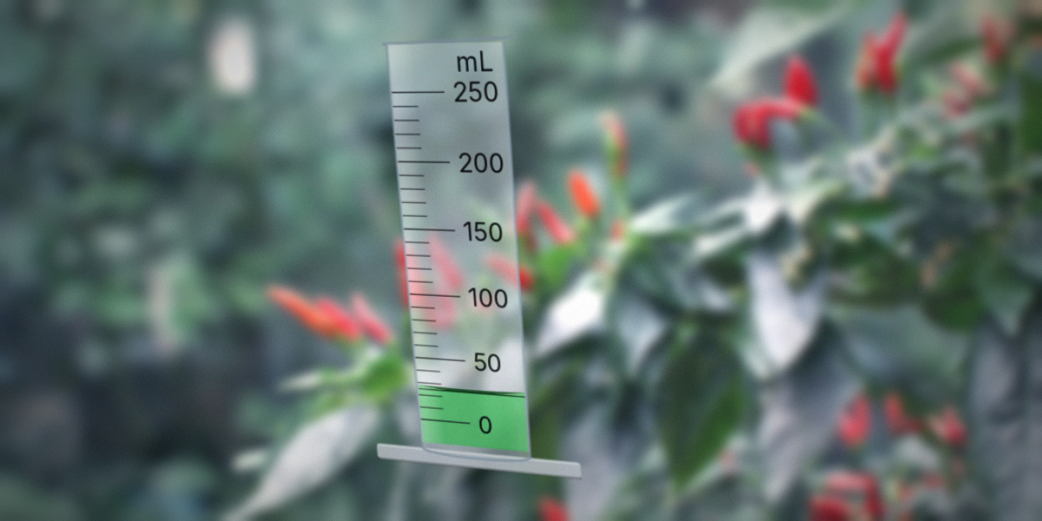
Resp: 25mL
